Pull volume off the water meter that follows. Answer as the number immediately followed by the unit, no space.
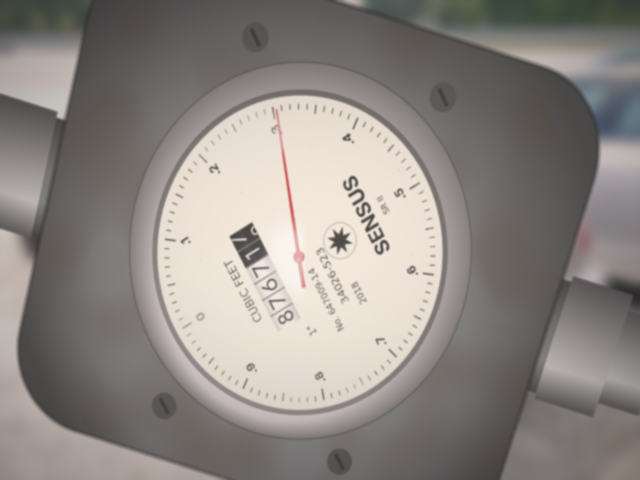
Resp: 876717.30ft³
